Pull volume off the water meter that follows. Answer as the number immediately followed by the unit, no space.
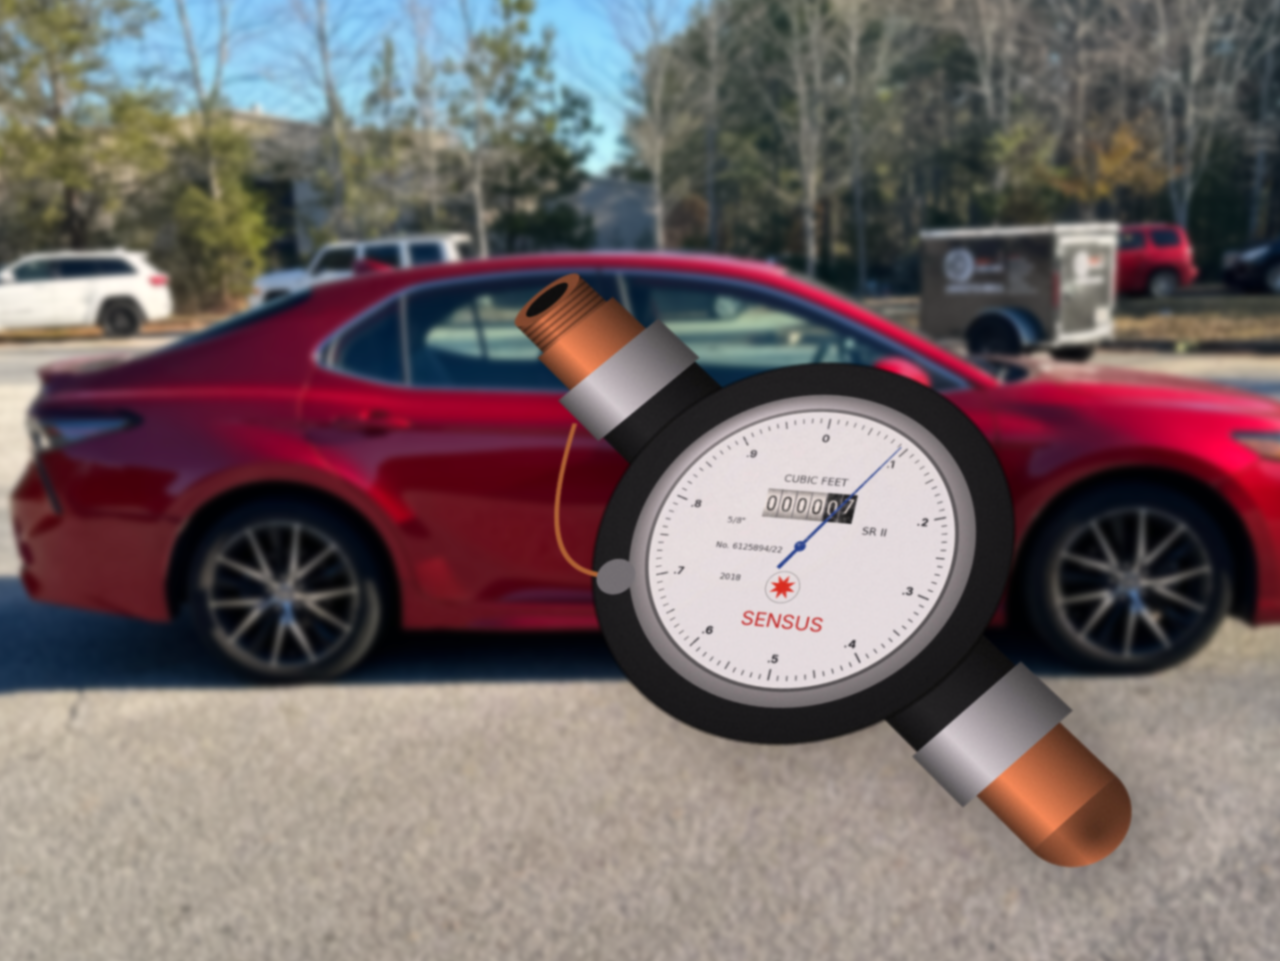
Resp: 7.09ft³
